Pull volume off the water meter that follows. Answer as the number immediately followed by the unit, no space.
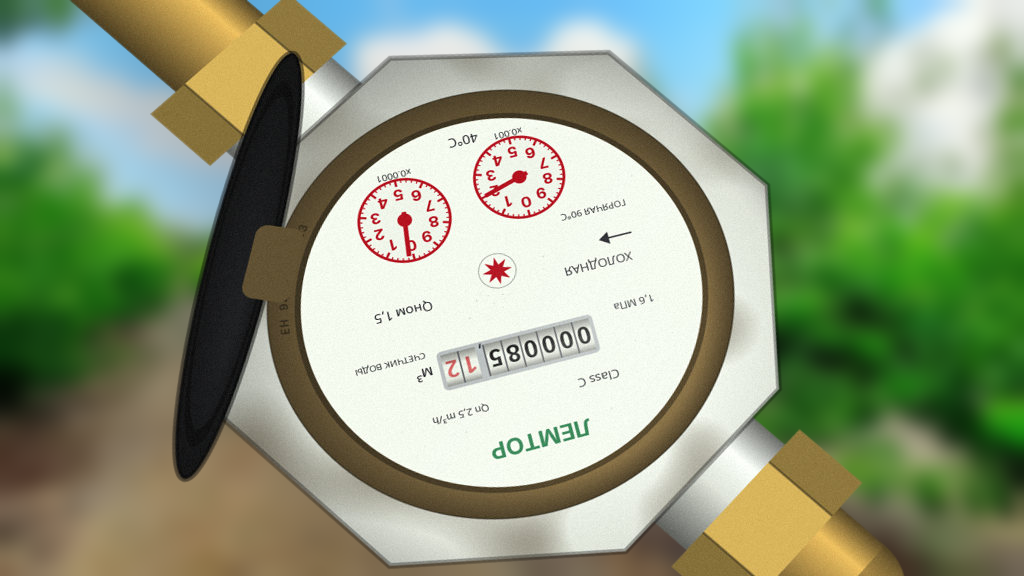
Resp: 85.1220m³
